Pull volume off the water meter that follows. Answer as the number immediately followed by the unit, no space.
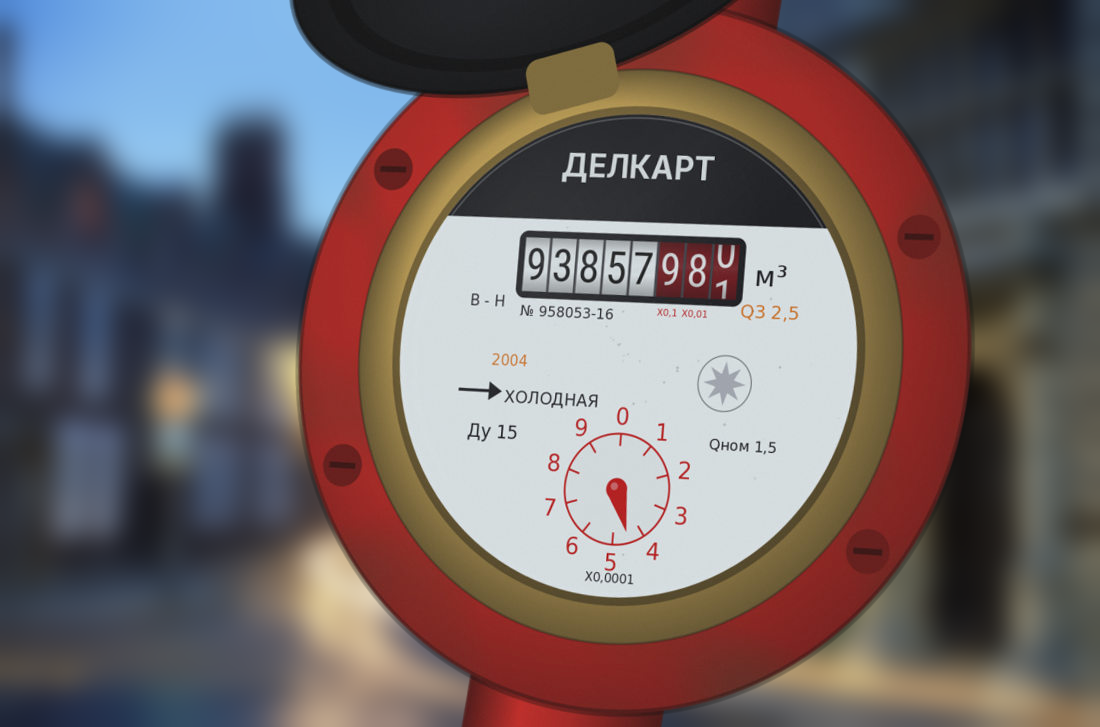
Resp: 93857.9804m³
